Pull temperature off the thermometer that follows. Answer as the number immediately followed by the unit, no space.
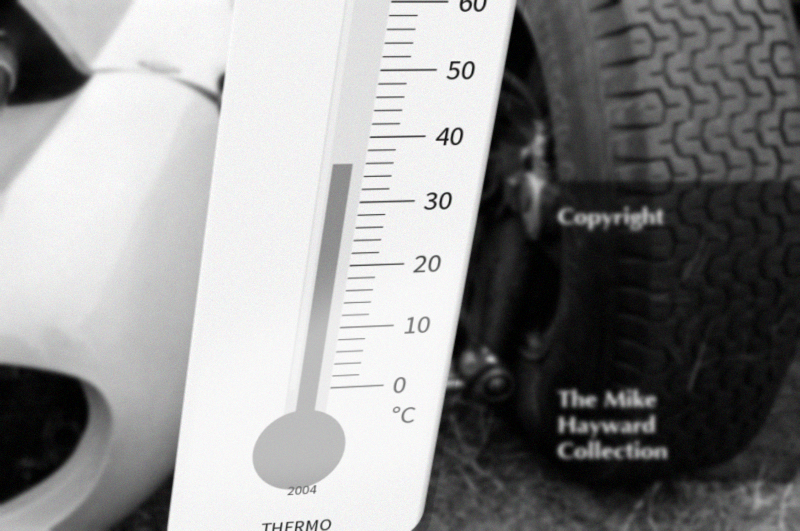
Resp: 36°C
